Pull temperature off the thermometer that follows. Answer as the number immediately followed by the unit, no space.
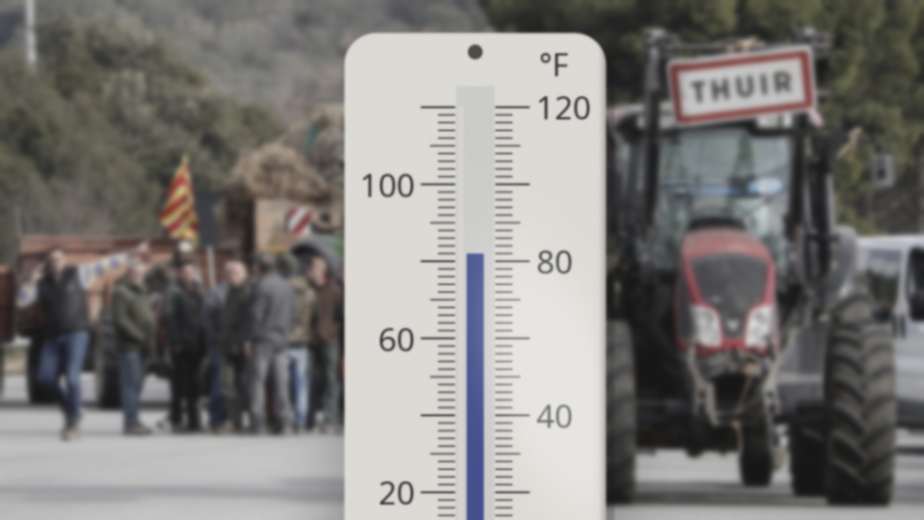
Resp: 82°F
